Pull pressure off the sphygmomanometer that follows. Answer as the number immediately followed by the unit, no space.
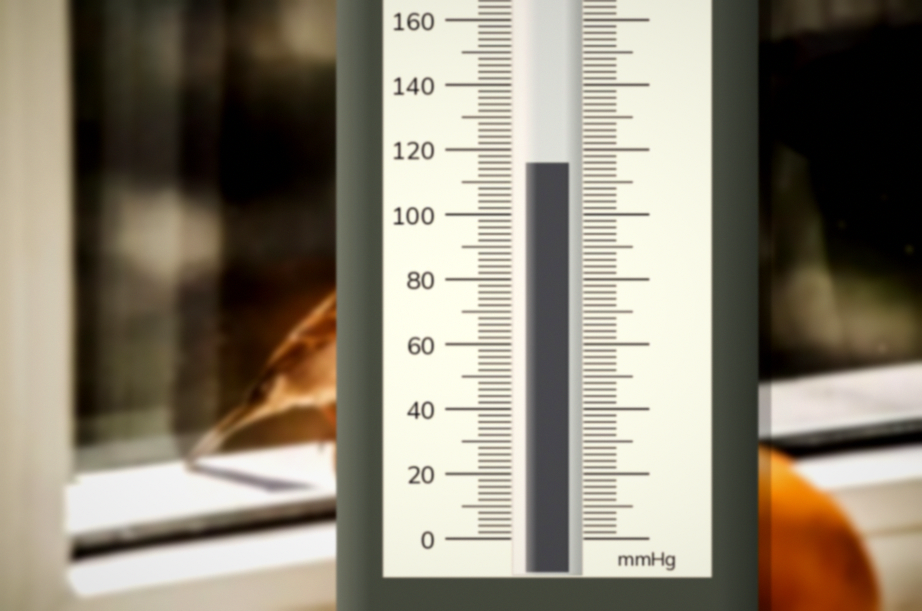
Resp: 116mmHg
